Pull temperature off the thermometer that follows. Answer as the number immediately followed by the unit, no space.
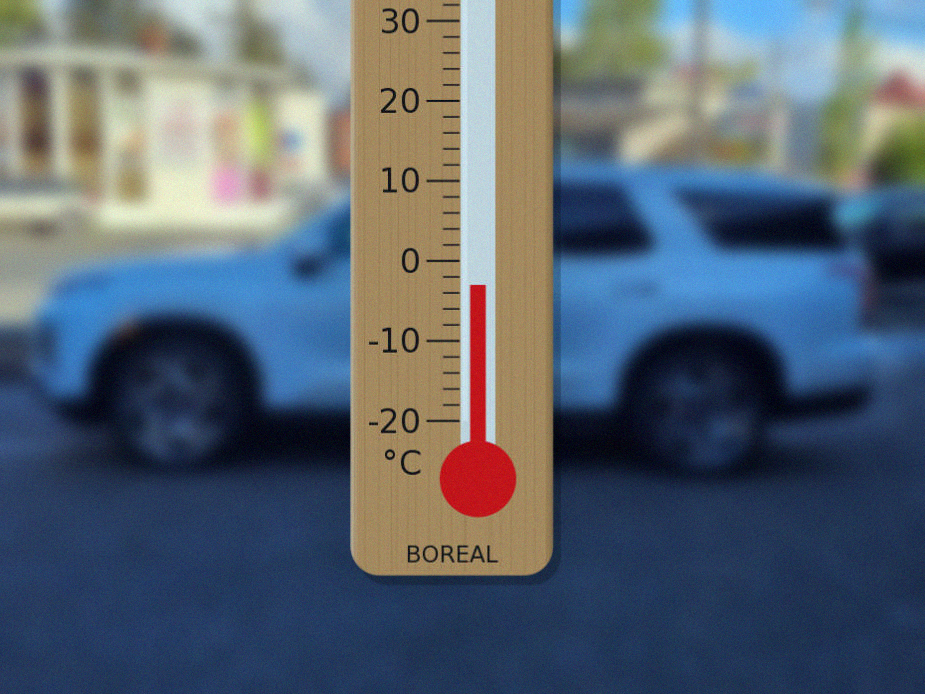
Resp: -3°C
